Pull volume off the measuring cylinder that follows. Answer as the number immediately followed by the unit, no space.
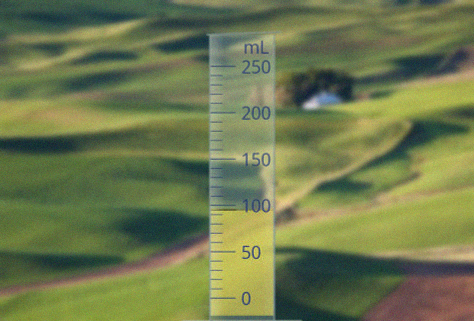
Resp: 95mL
